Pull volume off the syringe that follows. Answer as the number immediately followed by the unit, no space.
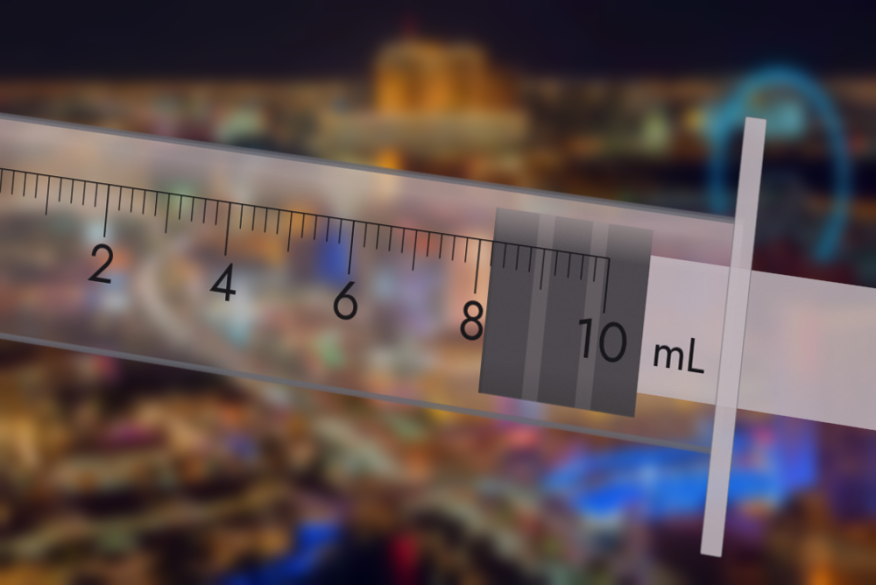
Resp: 8.2mL
